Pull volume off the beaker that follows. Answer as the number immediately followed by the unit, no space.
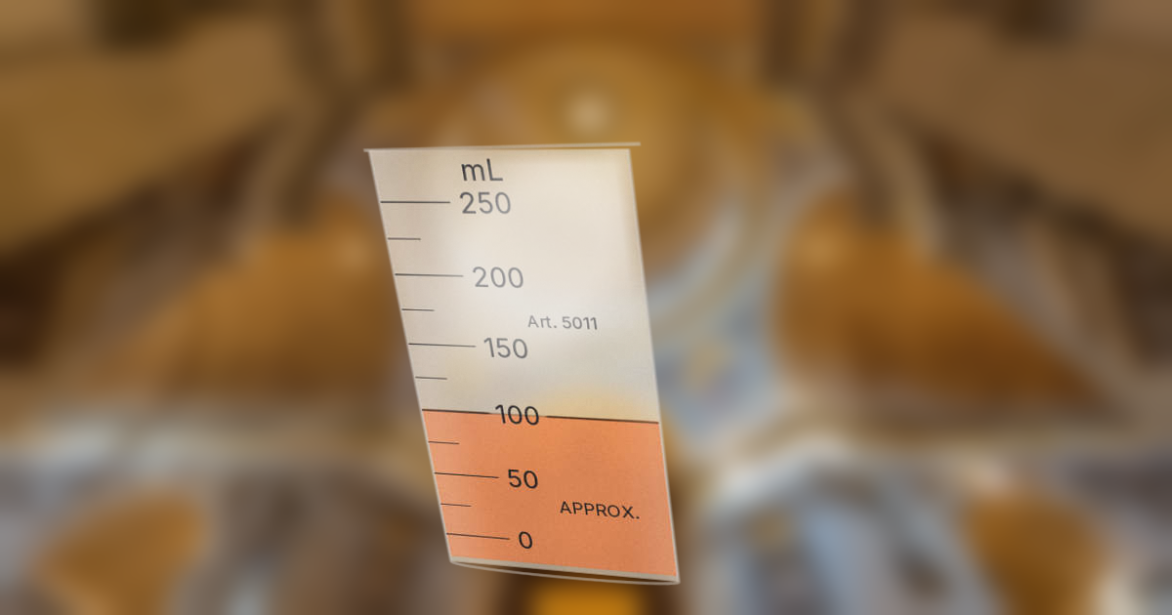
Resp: 100mL
